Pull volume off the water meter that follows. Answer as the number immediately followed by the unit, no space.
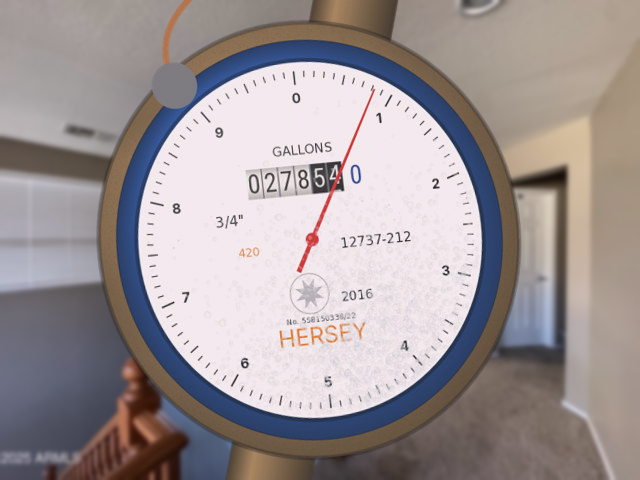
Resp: 278540.8gal
